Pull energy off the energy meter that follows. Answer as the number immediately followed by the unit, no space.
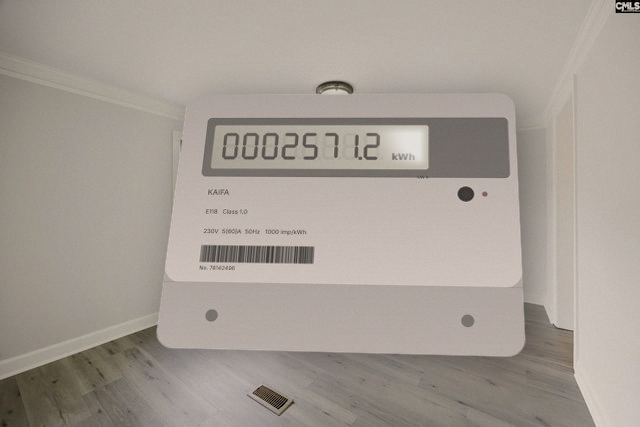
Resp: 2571.2kWh
